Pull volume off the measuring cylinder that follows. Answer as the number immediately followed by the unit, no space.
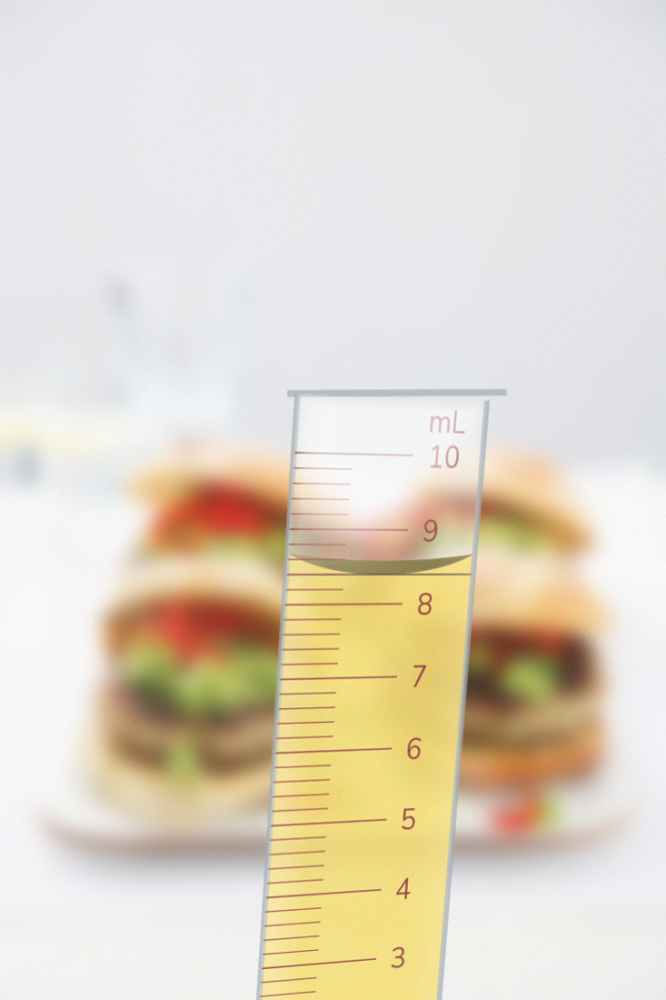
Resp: 8.4mL
